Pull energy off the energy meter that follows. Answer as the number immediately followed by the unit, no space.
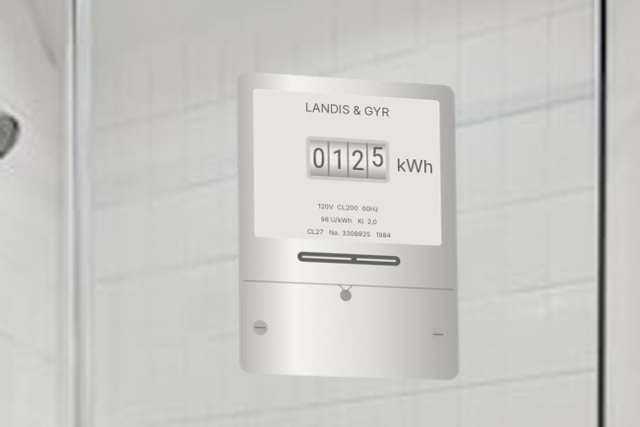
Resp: 125kWh
